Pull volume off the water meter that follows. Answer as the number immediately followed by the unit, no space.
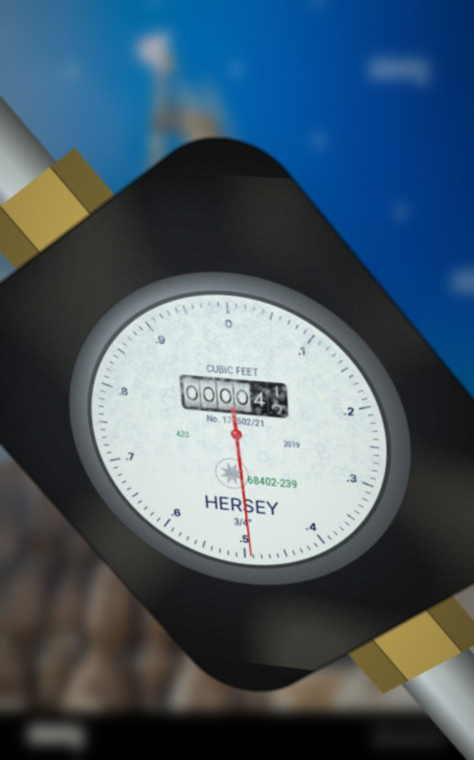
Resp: 41.49ft³
